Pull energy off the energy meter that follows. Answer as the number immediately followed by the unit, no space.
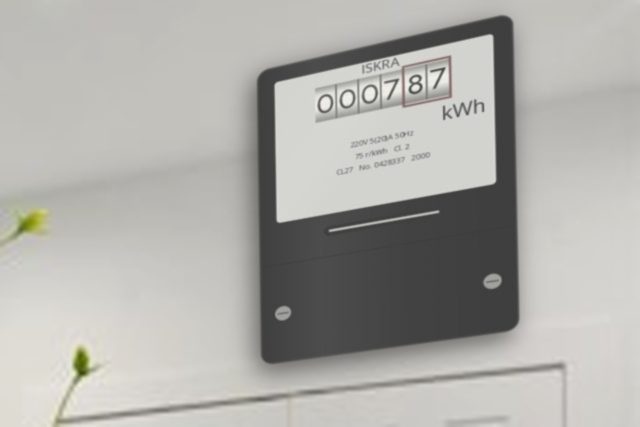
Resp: 7.87kWh
